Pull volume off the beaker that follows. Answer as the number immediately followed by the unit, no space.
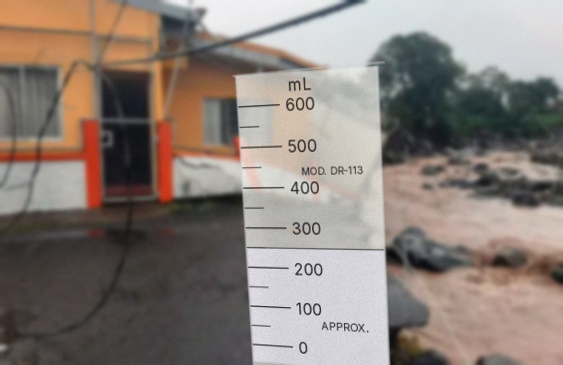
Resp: 250mL
